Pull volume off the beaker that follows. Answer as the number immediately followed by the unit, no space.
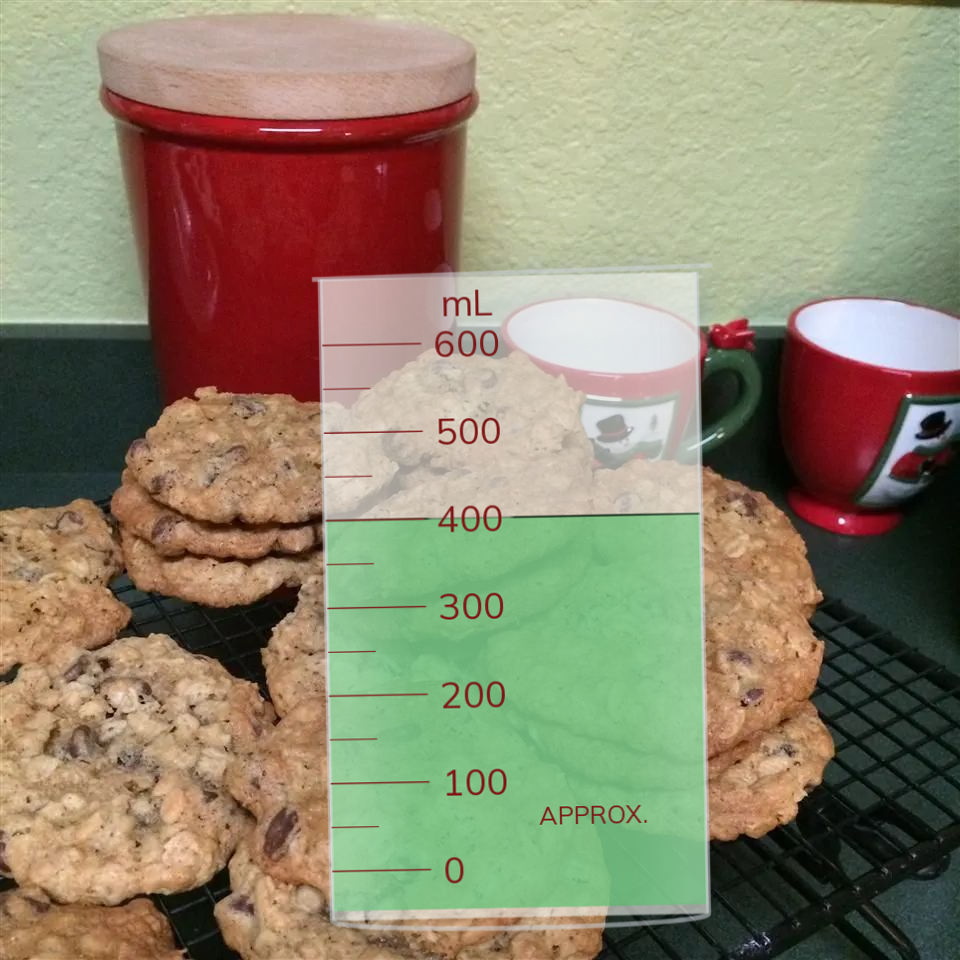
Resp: 400mL
